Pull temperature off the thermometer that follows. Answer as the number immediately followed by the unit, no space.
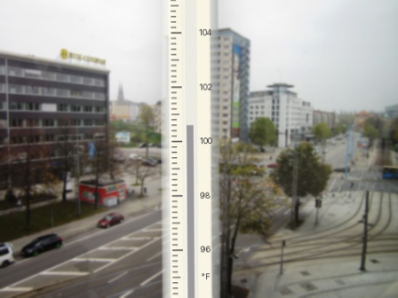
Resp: 100.6°F
